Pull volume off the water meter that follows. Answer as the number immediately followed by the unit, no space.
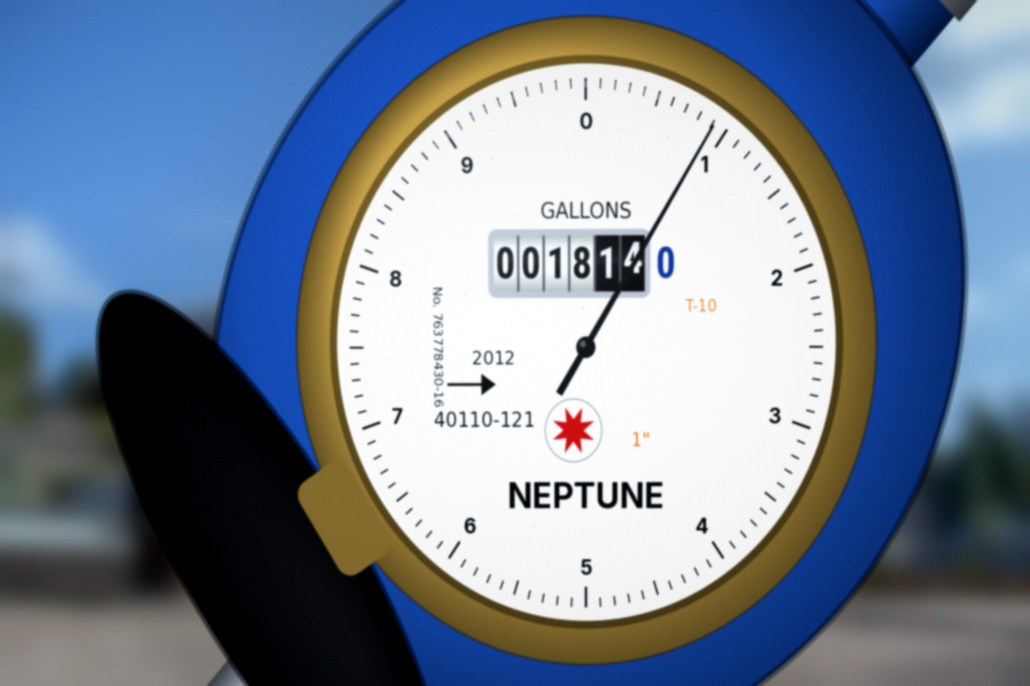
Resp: 18140.9gal
